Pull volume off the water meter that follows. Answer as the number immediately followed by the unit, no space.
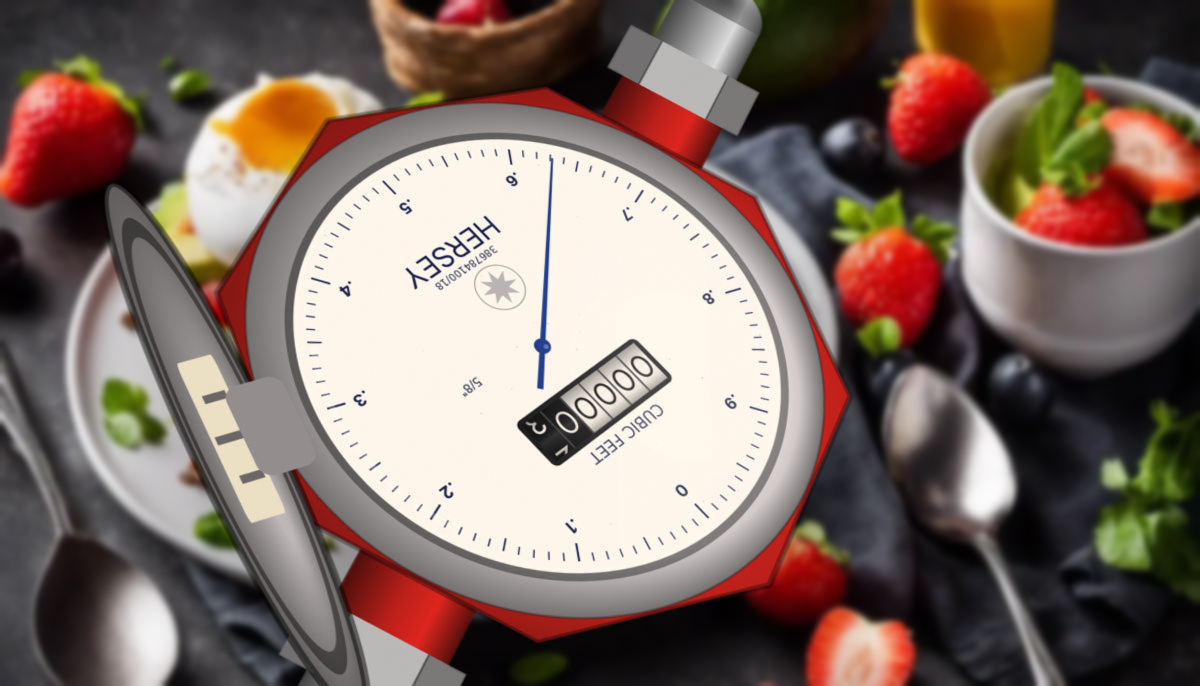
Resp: 2.63ft³
